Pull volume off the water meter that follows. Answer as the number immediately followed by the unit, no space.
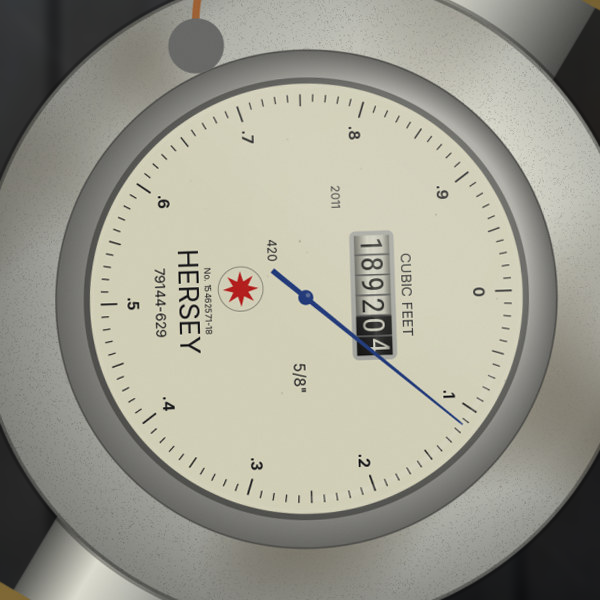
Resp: 189204.11ft³
